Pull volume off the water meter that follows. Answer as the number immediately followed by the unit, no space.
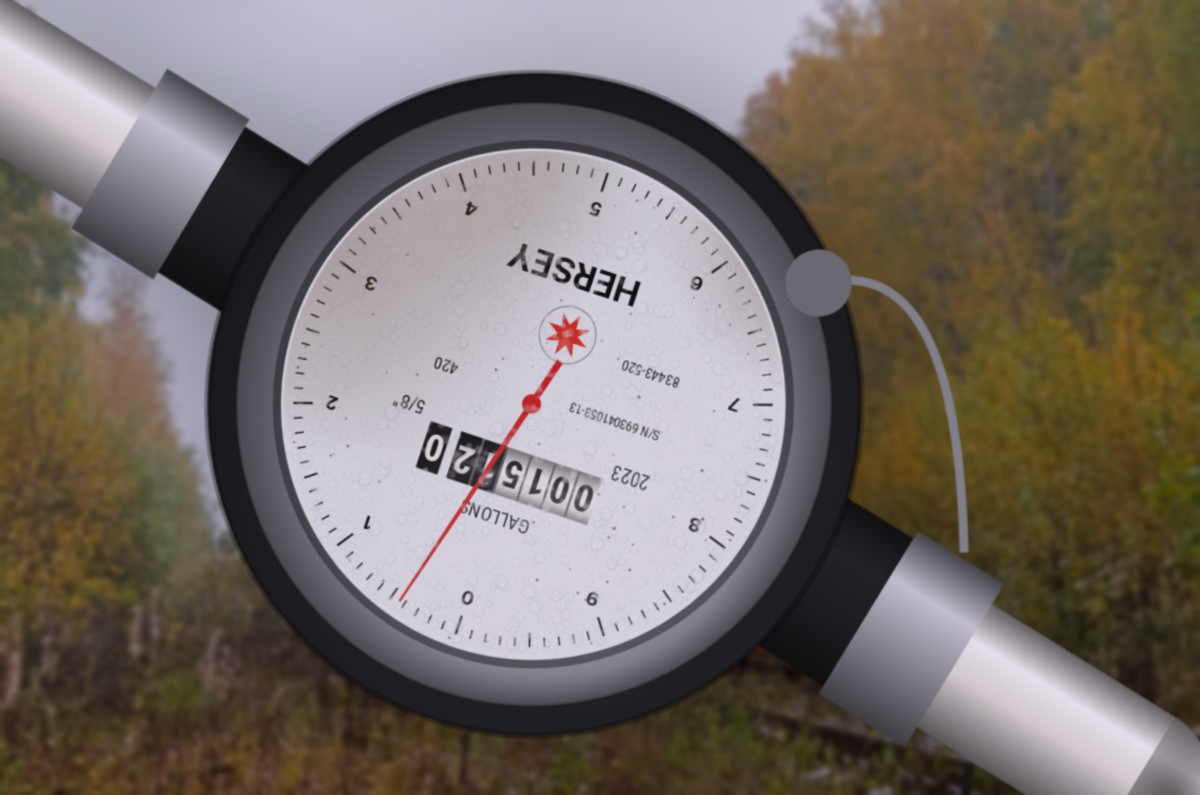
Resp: 15120.4gal
